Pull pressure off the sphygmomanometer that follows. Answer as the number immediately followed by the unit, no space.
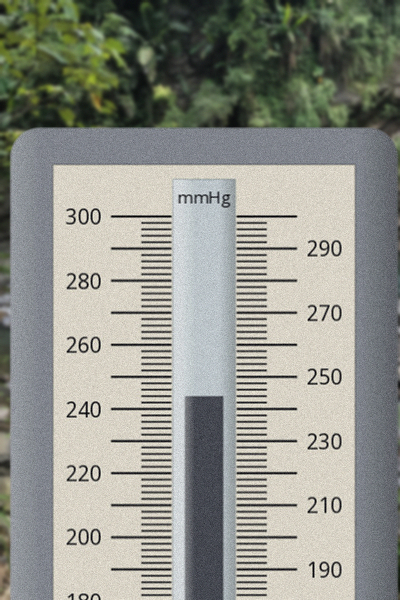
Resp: 244mmHg
